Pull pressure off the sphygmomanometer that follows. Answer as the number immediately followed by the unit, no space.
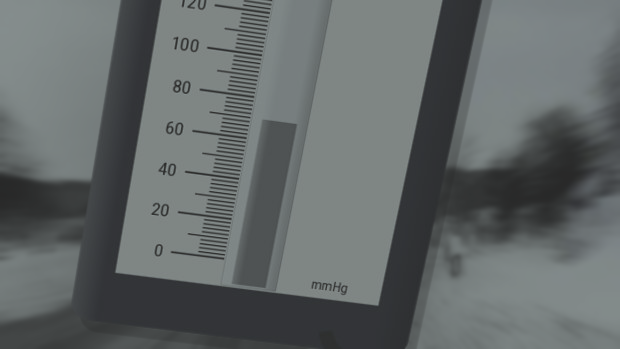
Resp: 70mmHg
